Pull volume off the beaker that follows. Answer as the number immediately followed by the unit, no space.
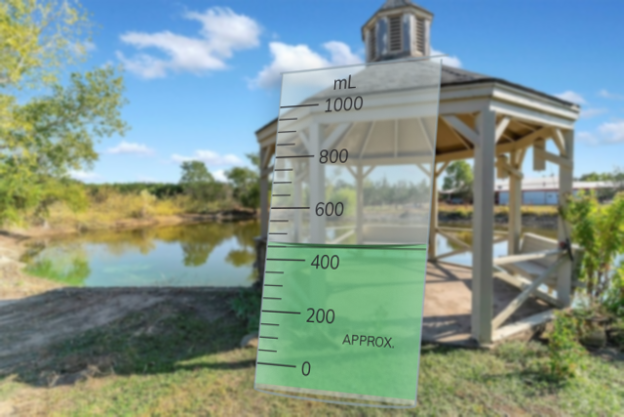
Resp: 450mL
